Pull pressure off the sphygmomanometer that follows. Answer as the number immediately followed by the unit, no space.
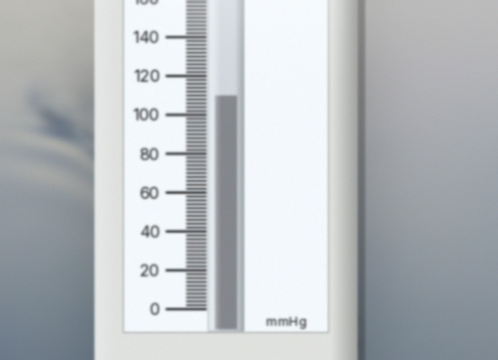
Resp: 110mmHg
